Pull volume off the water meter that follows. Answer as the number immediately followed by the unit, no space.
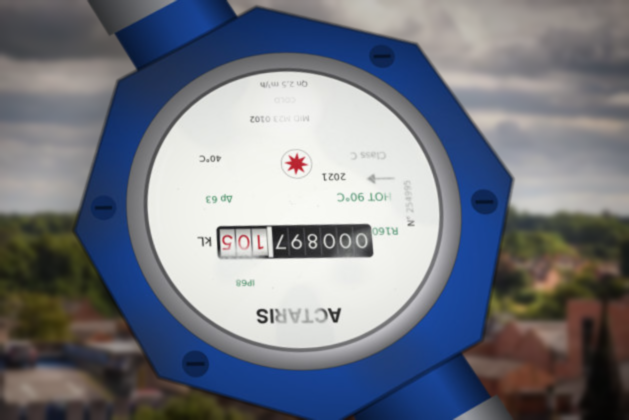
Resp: 897.105kL
